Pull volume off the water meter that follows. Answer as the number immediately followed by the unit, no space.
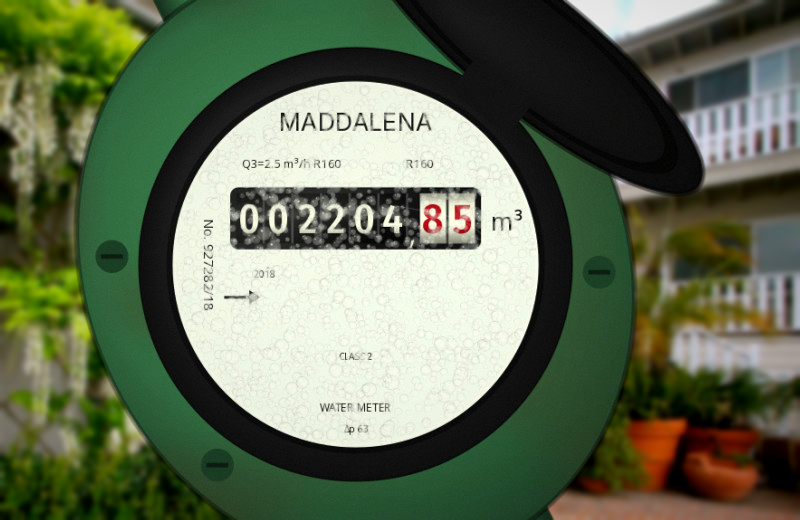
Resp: 2204.85m³
